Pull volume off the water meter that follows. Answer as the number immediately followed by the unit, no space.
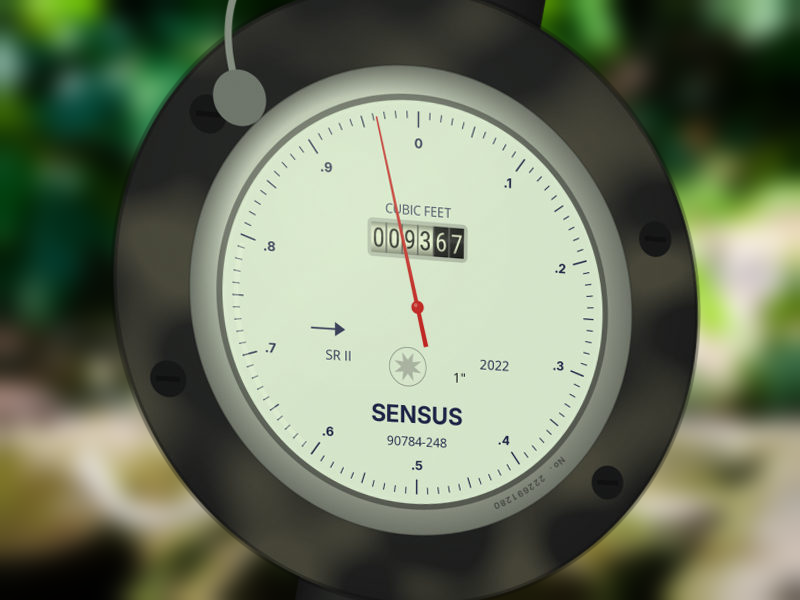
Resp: 9366.96ft³
